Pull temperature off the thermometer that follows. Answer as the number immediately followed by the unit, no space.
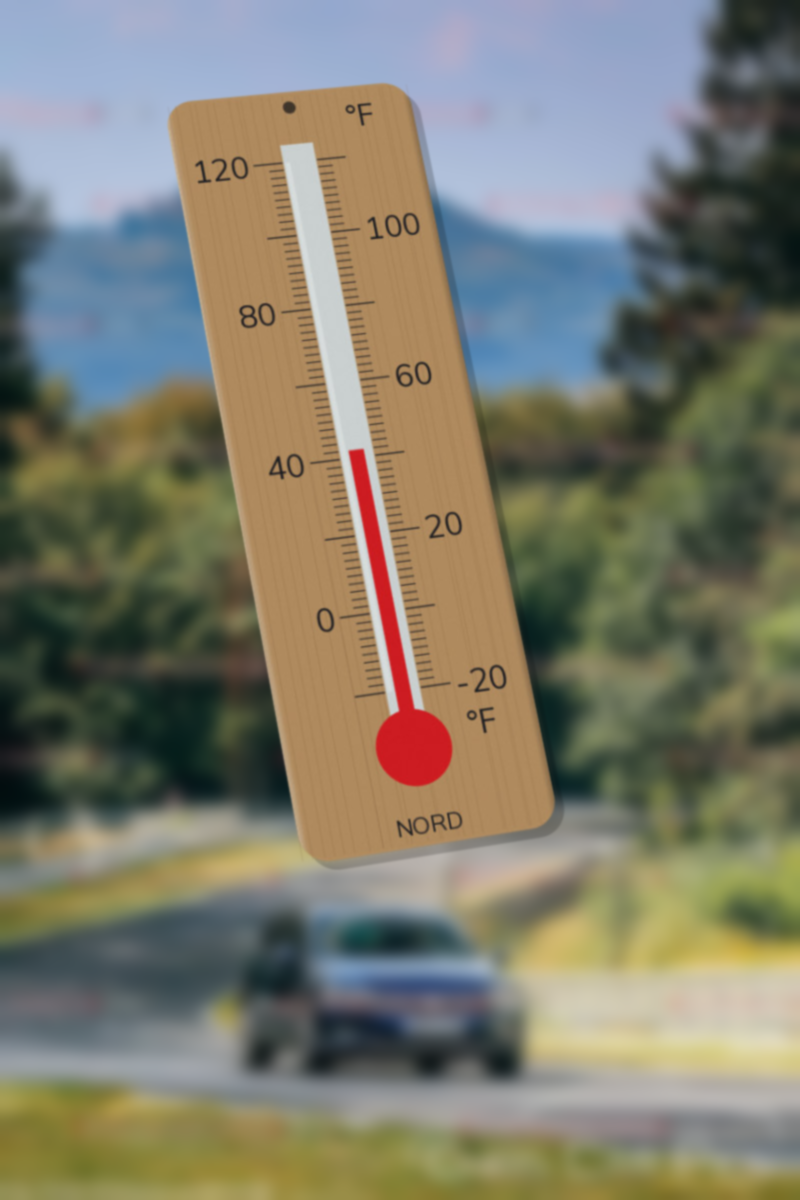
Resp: 42°F
